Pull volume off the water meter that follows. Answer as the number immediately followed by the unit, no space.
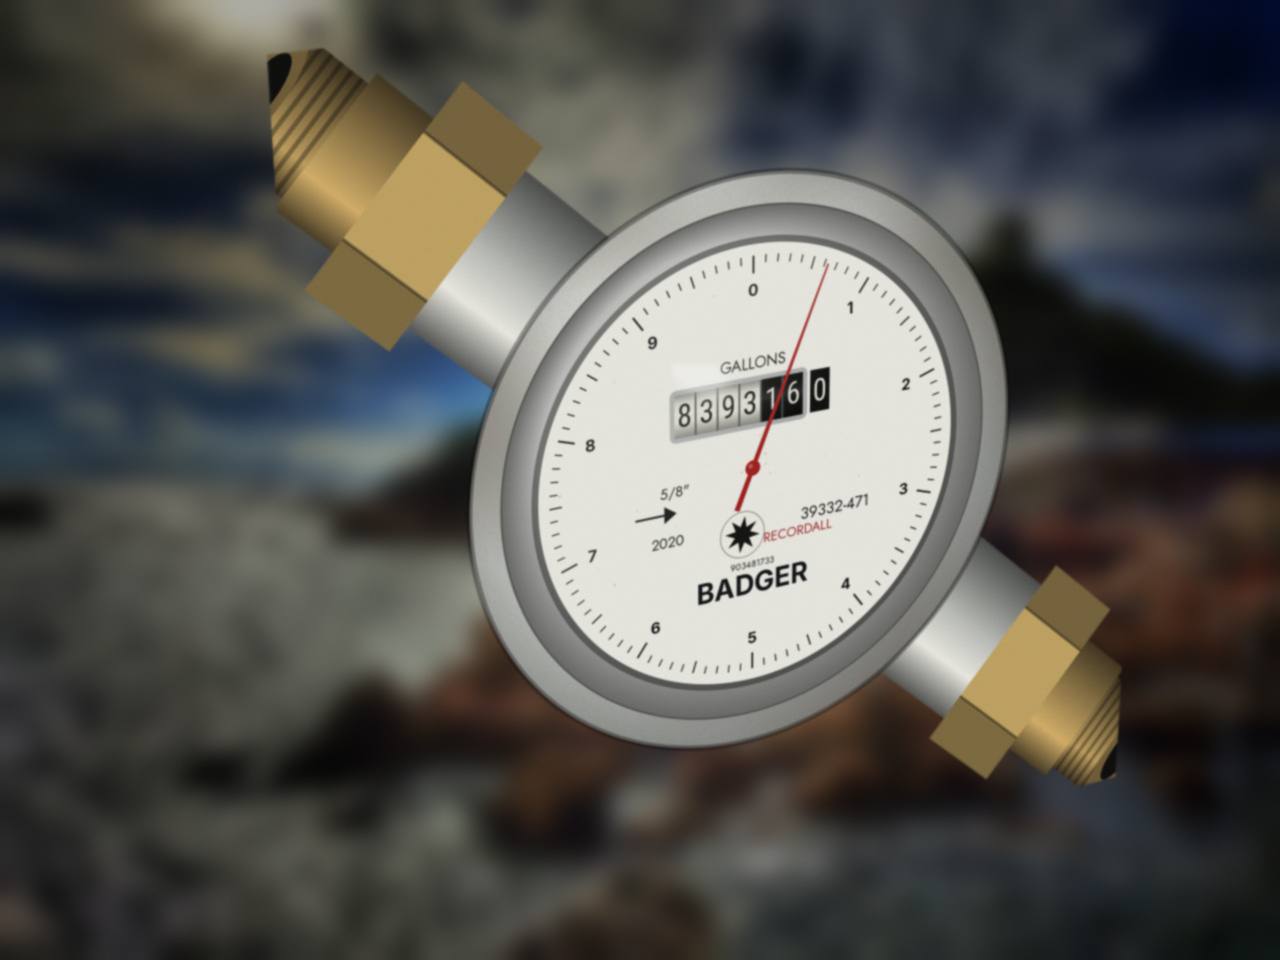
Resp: 8393160.6gal
